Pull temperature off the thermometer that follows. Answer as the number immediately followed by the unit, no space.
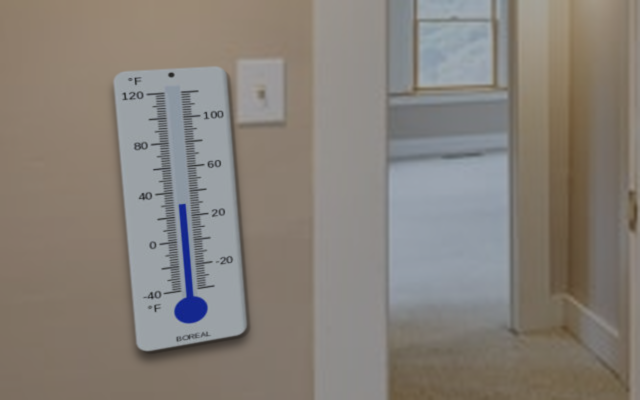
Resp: 30°F
